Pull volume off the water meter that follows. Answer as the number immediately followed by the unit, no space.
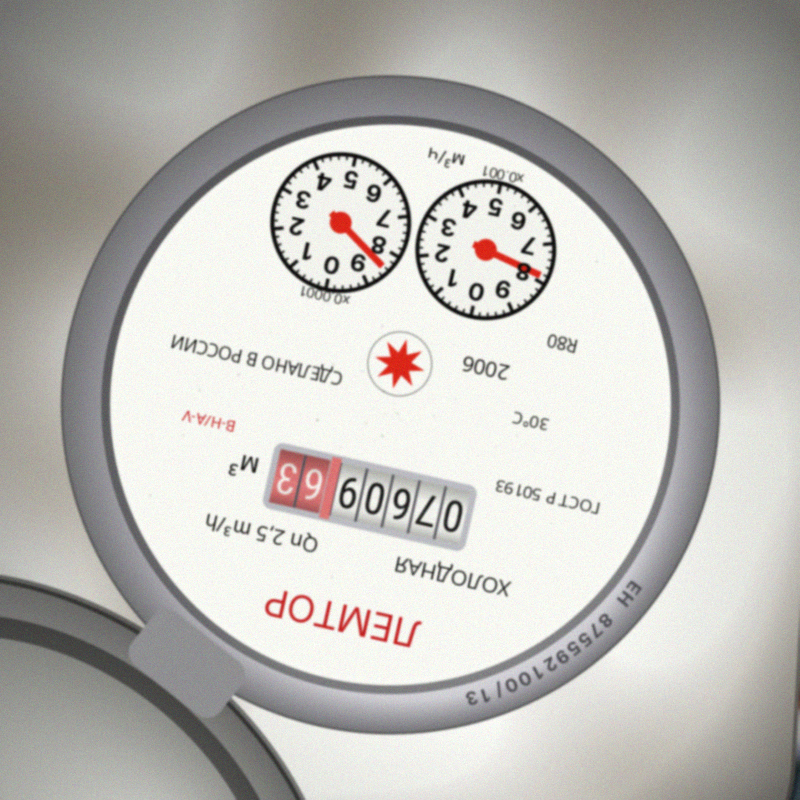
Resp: 7609.6378m³
